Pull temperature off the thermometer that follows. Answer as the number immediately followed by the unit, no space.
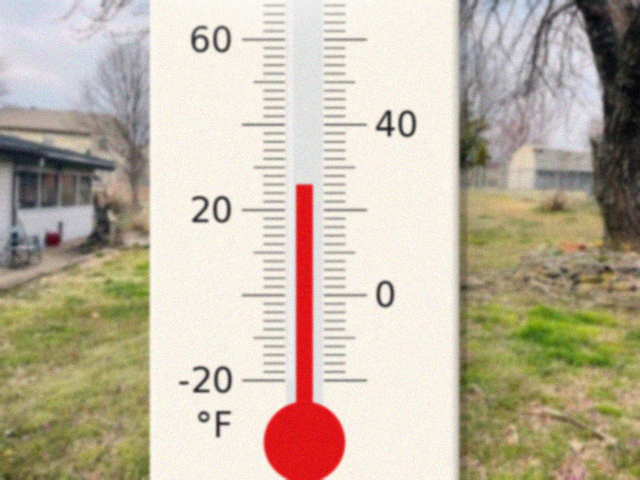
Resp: 26°F
